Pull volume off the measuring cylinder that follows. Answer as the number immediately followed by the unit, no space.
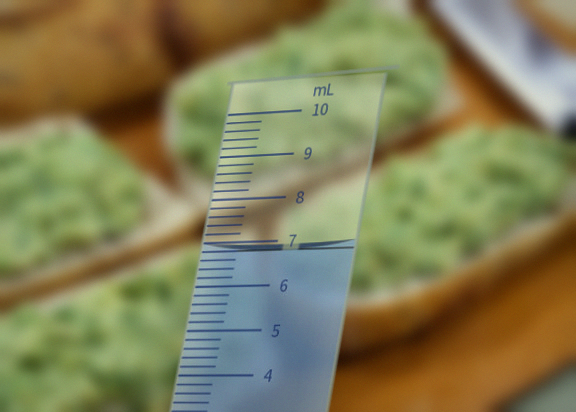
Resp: 6.8mL
